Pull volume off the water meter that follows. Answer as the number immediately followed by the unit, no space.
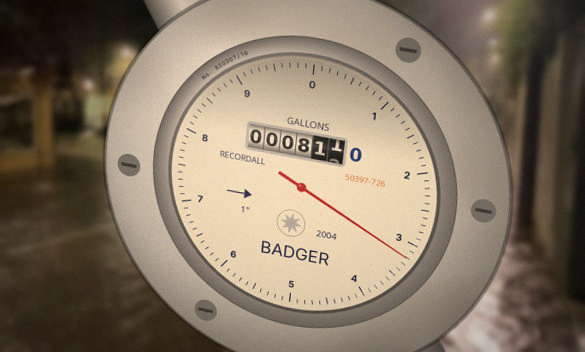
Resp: 8113.2gal
